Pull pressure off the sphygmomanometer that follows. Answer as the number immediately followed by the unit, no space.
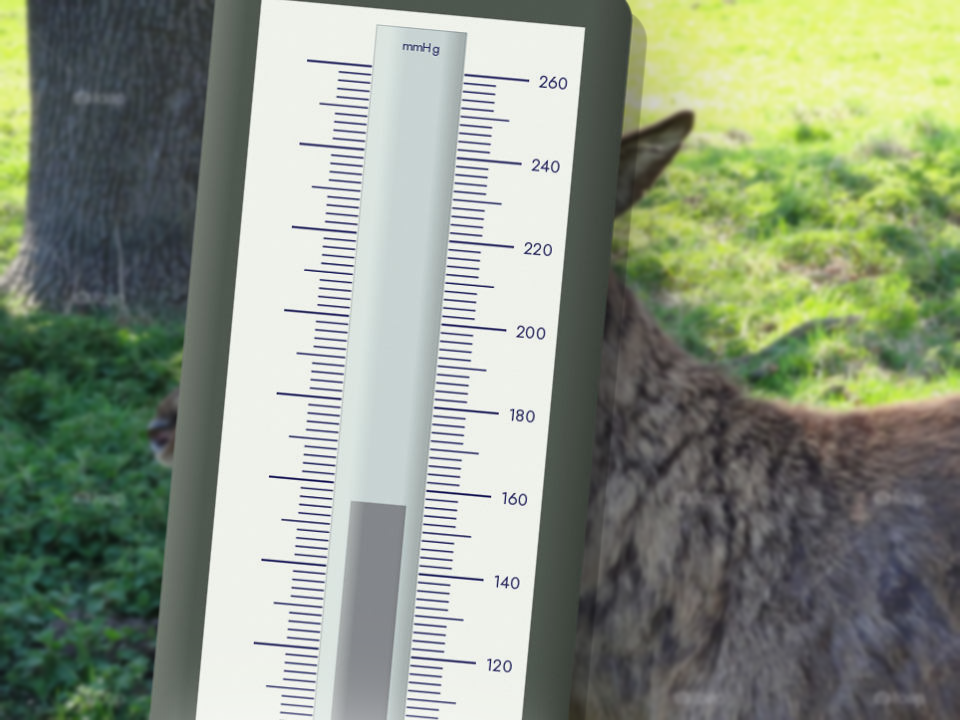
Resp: 156mmHg
